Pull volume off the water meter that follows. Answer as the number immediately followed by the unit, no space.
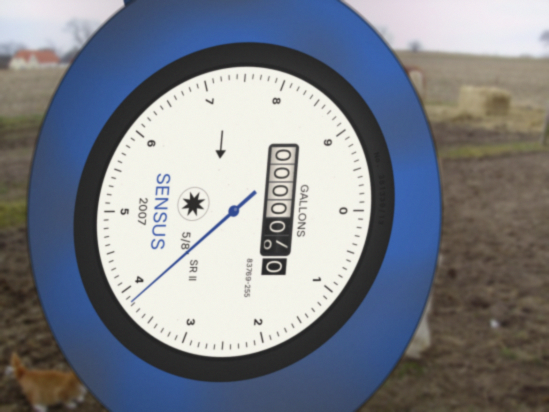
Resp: 73.8gal
